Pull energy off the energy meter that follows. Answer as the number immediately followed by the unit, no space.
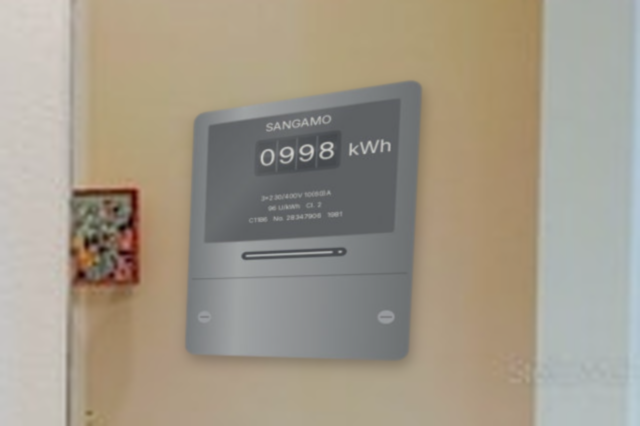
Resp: 998kWh
